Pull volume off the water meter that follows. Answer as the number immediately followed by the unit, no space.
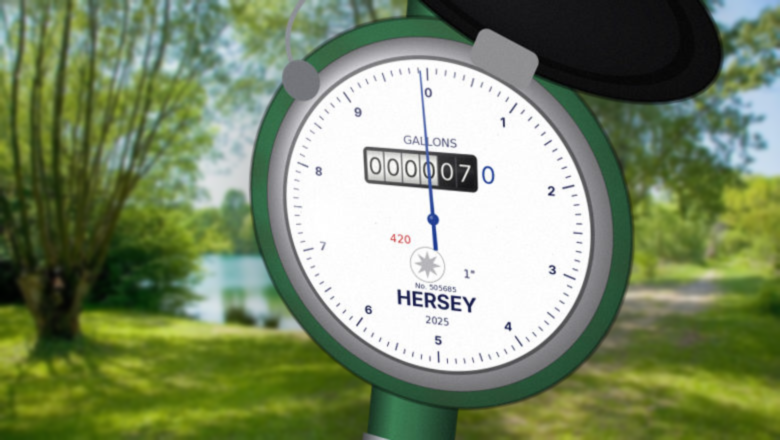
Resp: 69.9gal
